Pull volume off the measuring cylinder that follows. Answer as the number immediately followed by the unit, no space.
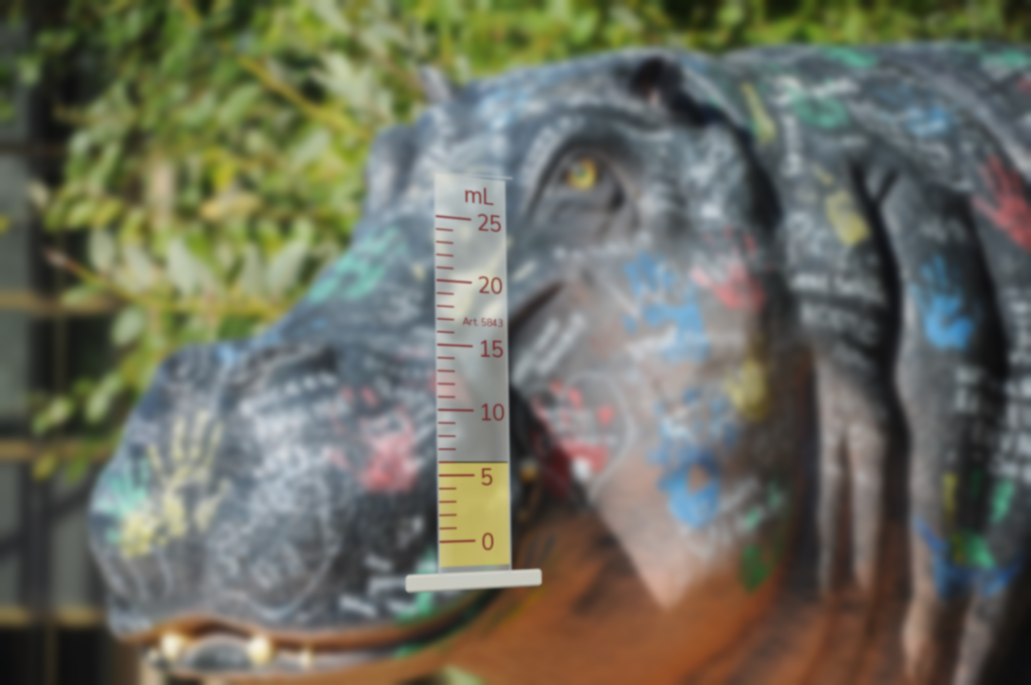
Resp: 6mL
